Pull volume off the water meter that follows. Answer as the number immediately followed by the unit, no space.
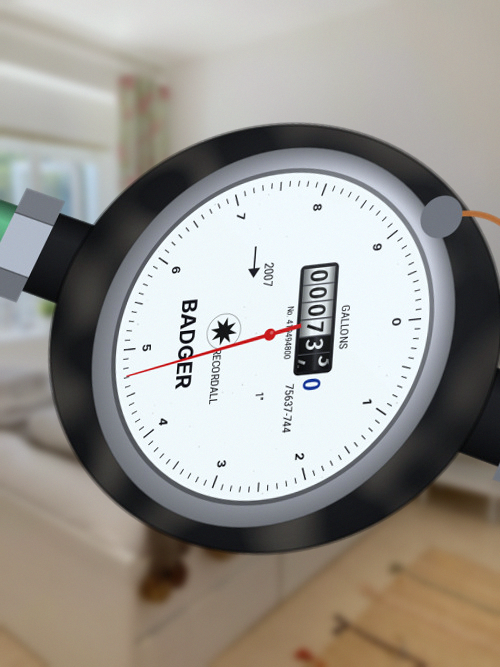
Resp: 7334.7gal
